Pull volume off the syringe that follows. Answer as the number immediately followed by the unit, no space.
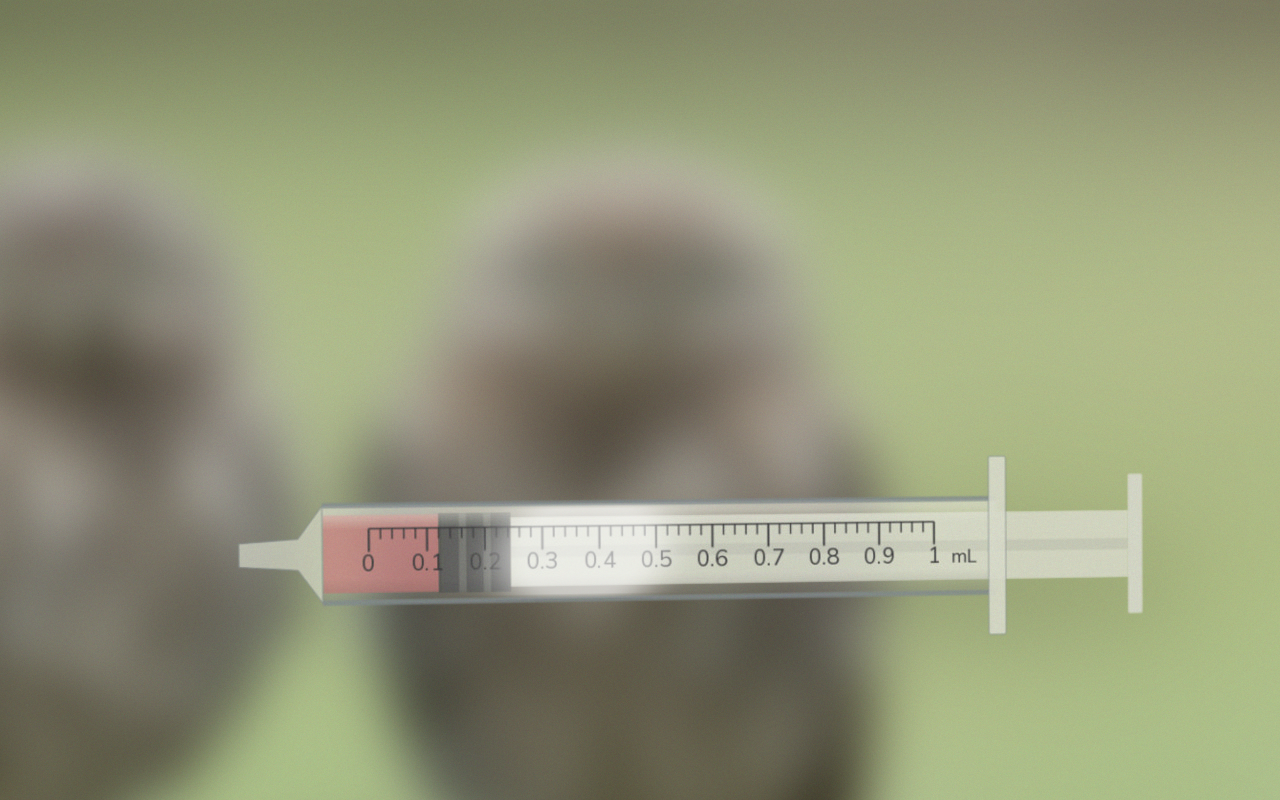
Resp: 0.12mL
